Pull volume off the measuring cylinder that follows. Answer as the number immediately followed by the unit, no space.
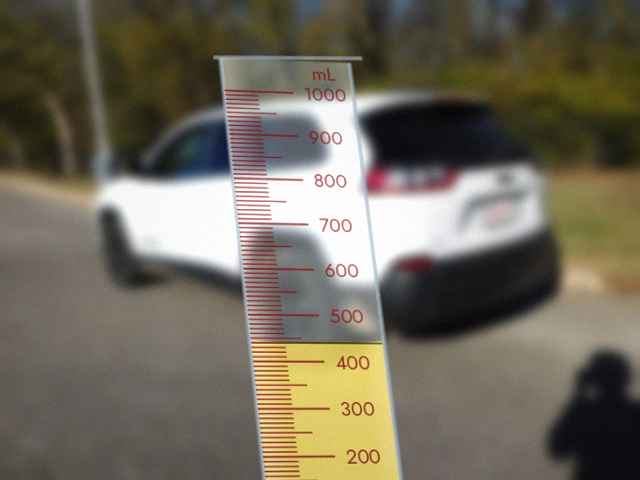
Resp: 440mL
